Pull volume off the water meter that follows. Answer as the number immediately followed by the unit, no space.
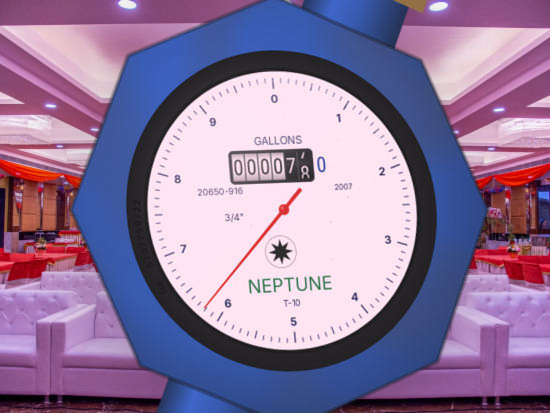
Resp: 776.2gal
